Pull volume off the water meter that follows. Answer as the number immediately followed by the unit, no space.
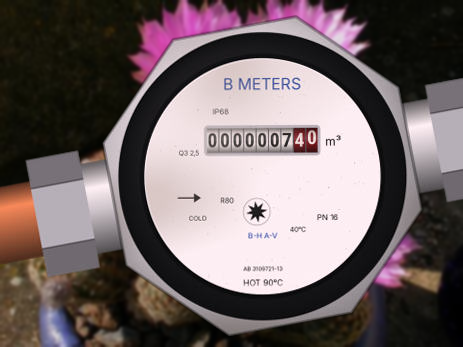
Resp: 7.40m³
